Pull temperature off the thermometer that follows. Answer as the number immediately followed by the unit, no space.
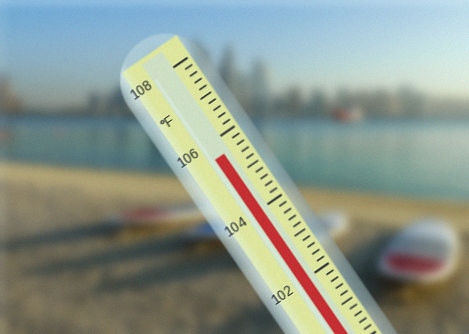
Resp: 105.6°F
